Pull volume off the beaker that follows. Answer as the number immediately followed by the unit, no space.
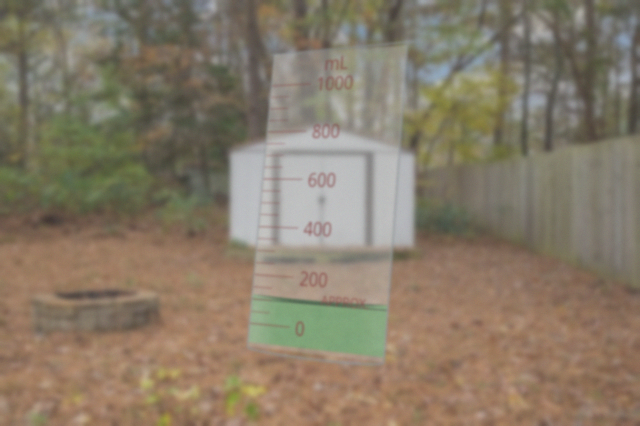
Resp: 100mL
